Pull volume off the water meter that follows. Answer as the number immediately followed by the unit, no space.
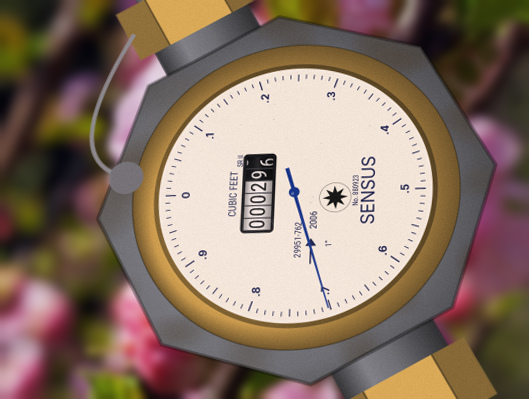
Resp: 295.70ft³
